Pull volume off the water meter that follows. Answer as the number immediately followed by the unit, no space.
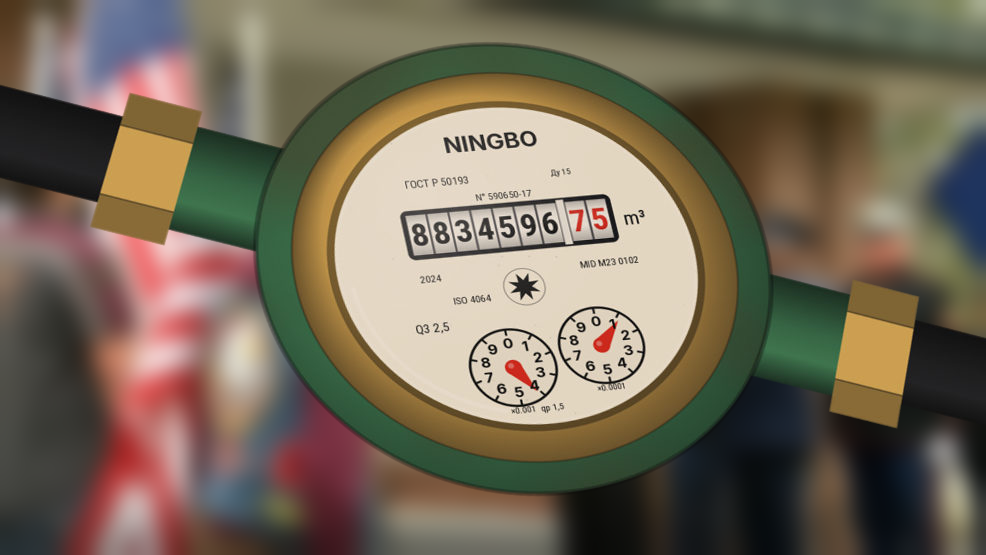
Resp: 8834596.7541m³
